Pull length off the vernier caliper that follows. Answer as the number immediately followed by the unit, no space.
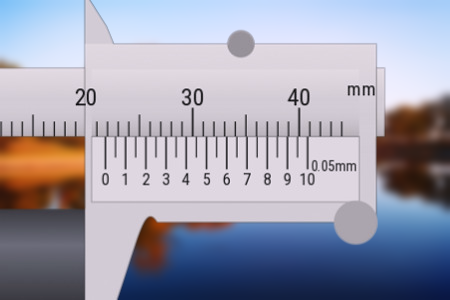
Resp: 21.8mm
